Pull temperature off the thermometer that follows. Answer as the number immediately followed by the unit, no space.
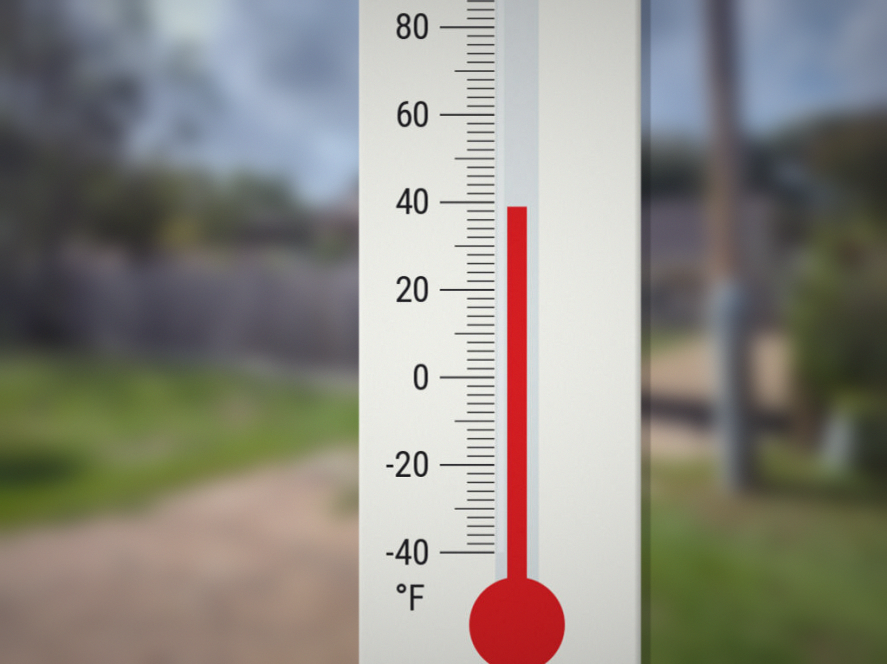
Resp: 39°F
